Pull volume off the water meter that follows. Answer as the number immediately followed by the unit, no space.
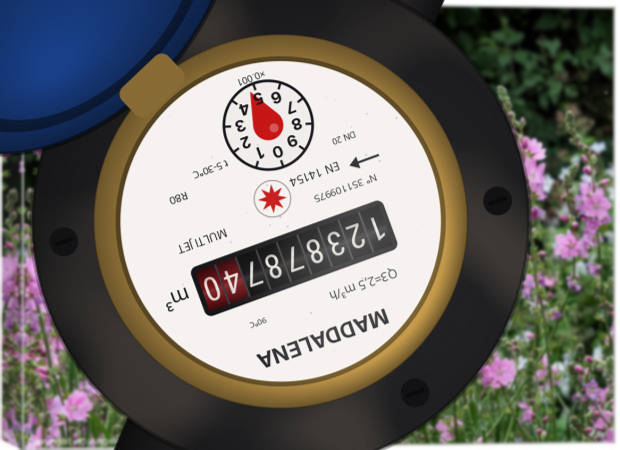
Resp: 1238787.404m³
